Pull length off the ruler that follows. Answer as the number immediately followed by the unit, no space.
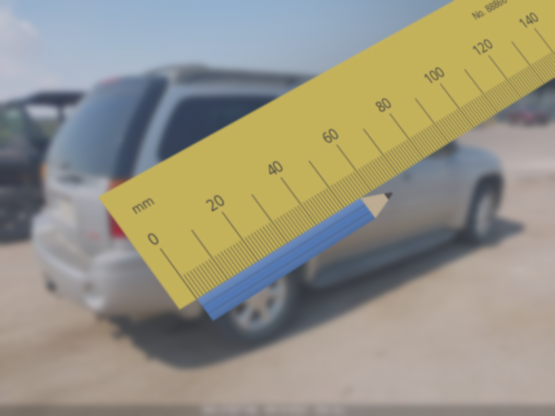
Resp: 65mm
